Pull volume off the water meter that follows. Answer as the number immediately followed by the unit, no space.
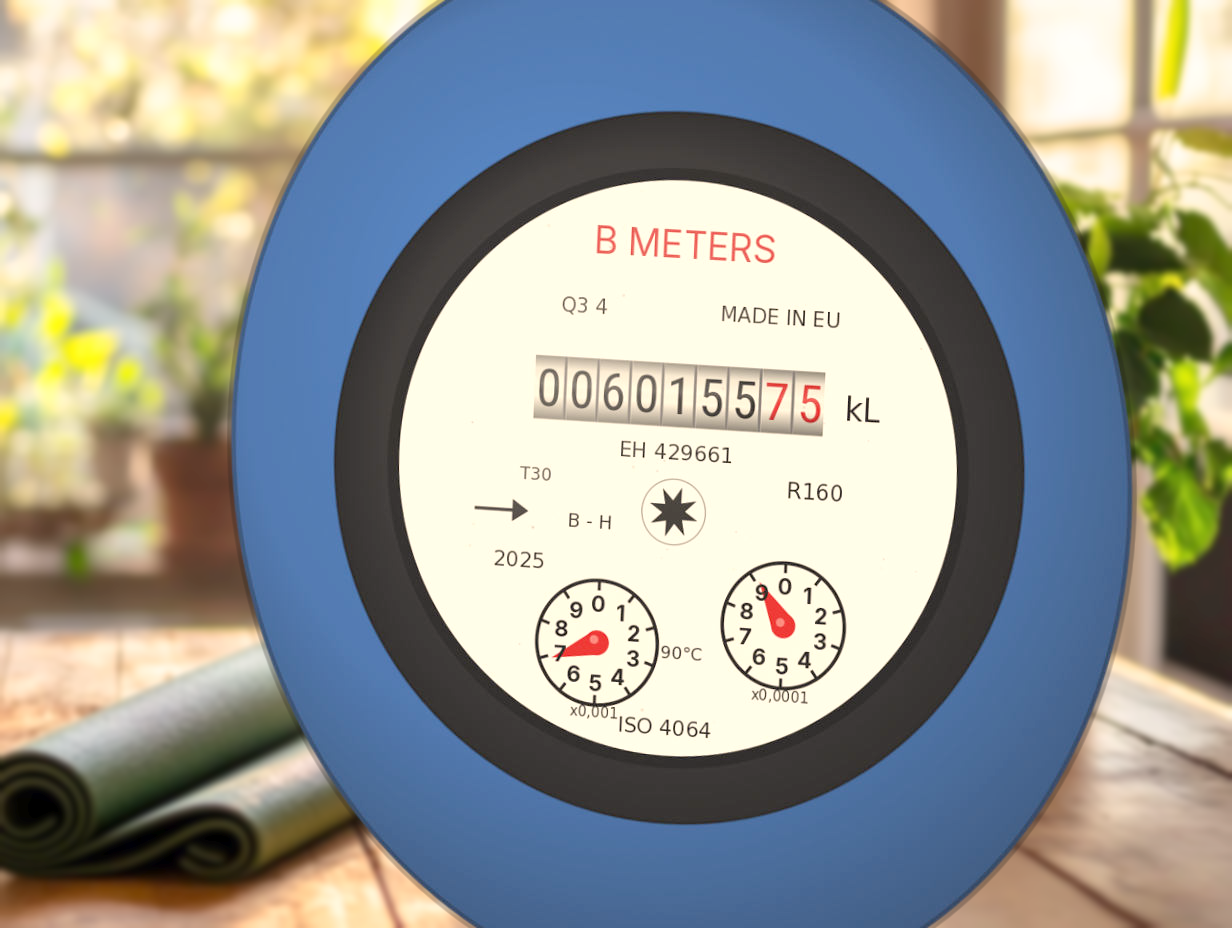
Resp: 60155.7569kL
